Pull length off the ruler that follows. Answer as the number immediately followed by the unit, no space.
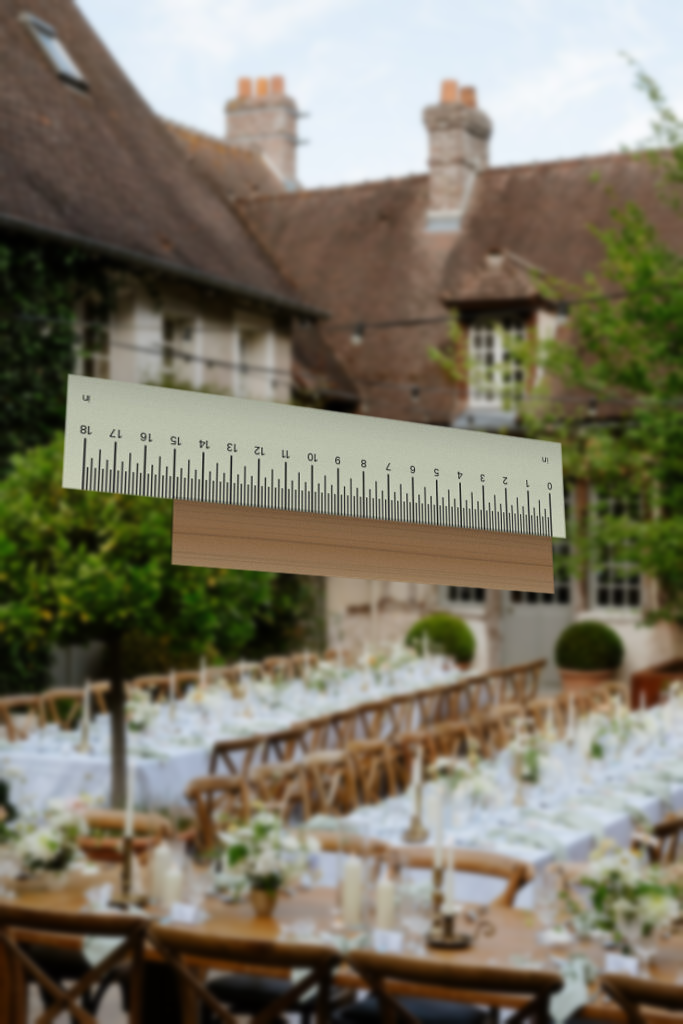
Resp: 15in
